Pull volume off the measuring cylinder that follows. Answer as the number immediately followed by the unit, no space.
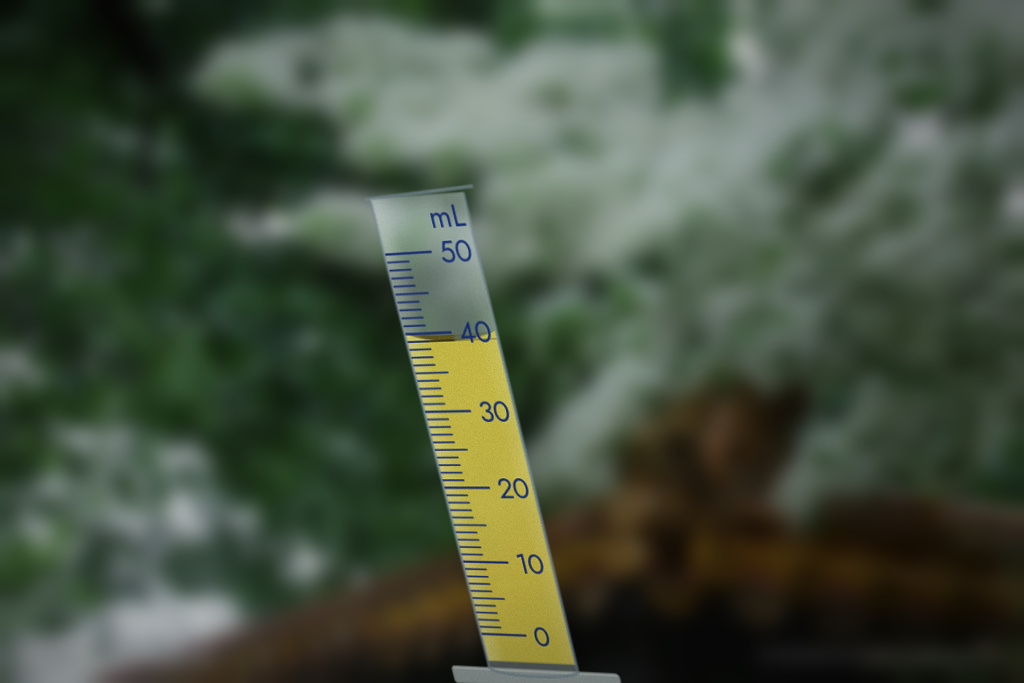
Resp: 39mL
